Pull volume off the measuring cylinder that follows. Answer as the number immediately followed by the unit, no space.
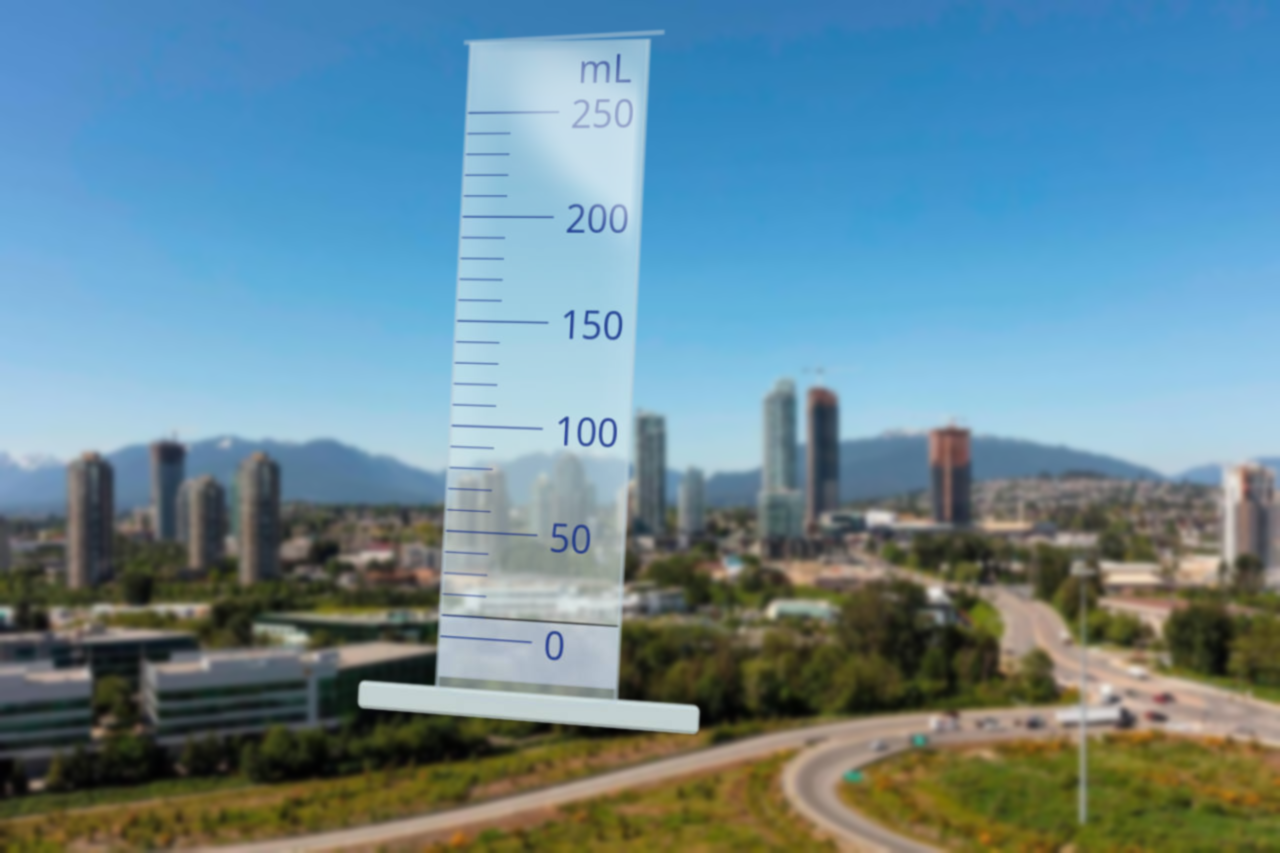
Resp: 10mL
